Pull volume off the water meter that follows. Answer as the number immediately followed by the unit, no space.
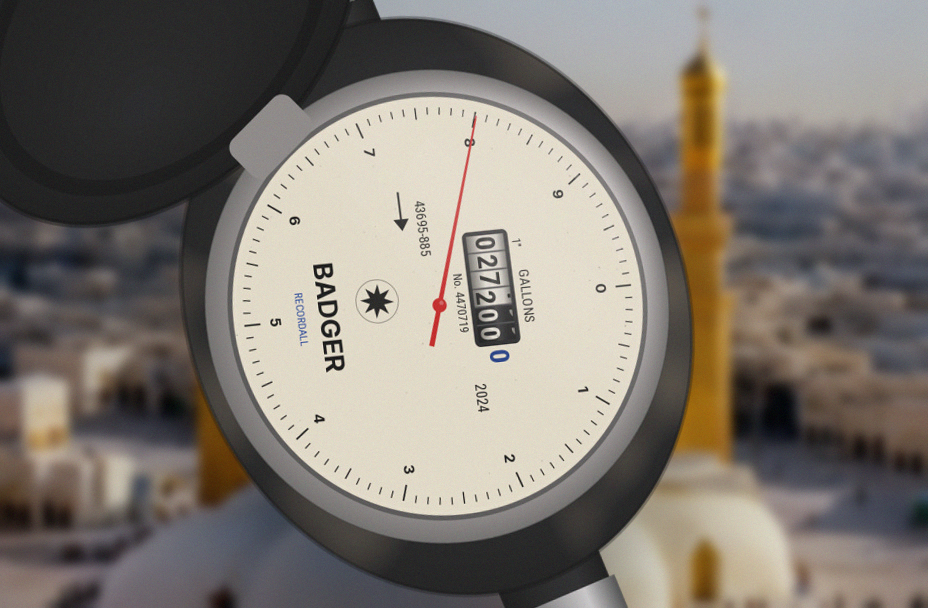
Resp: 271998.0gal
